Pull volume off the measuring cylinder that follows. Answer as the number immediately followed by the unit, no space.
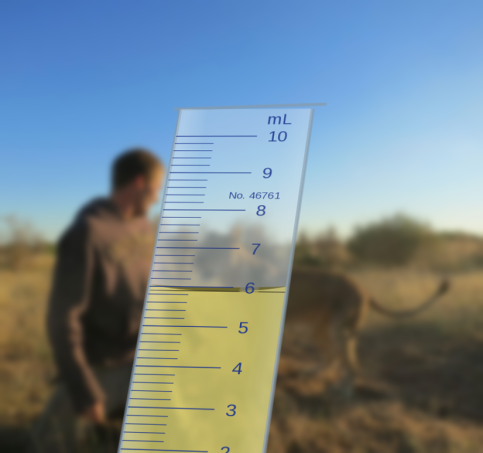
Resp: 5.9mL
